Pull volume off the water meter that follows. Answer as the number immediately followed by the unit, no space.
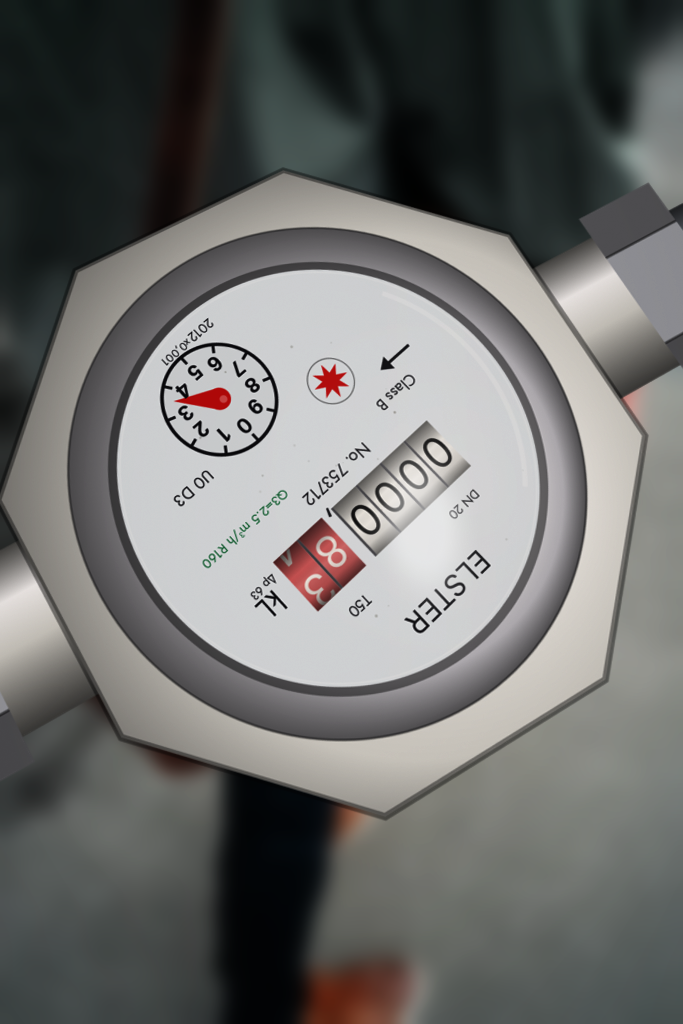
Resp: 0.833kL
